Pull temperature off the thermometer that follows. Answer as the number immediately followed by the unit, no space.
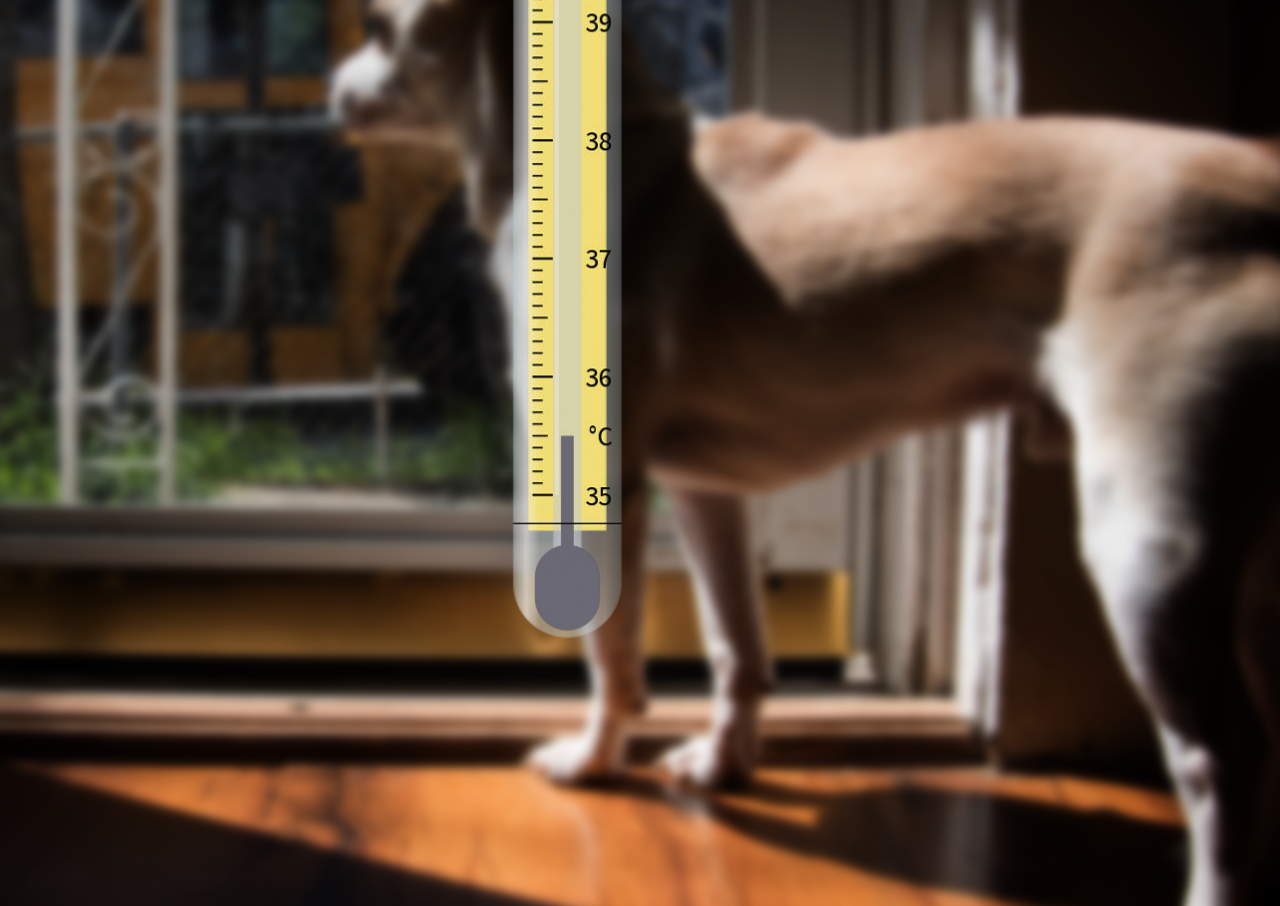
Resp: 35.5°C
